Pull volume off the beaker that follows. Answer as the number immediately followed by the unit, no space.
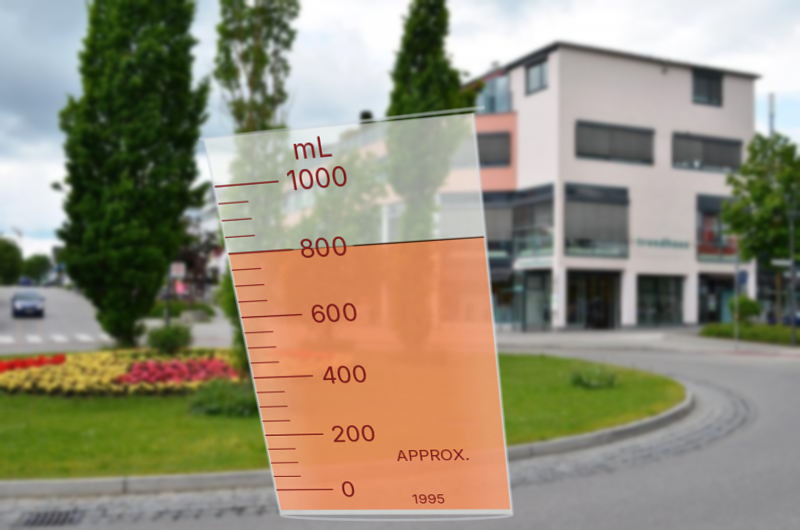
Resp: 800mL
